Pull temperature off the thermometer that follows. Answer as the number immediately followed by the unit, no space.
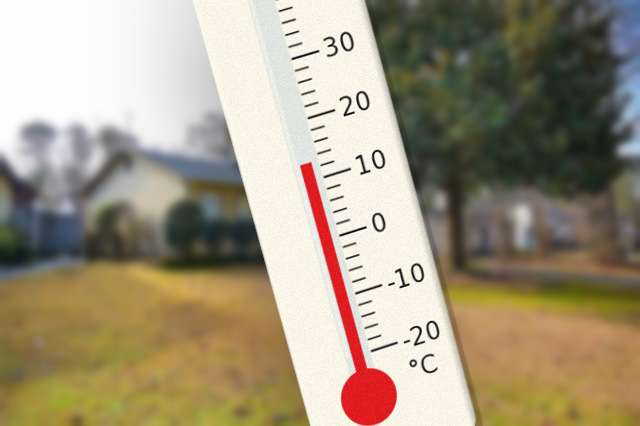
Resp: 13°C
